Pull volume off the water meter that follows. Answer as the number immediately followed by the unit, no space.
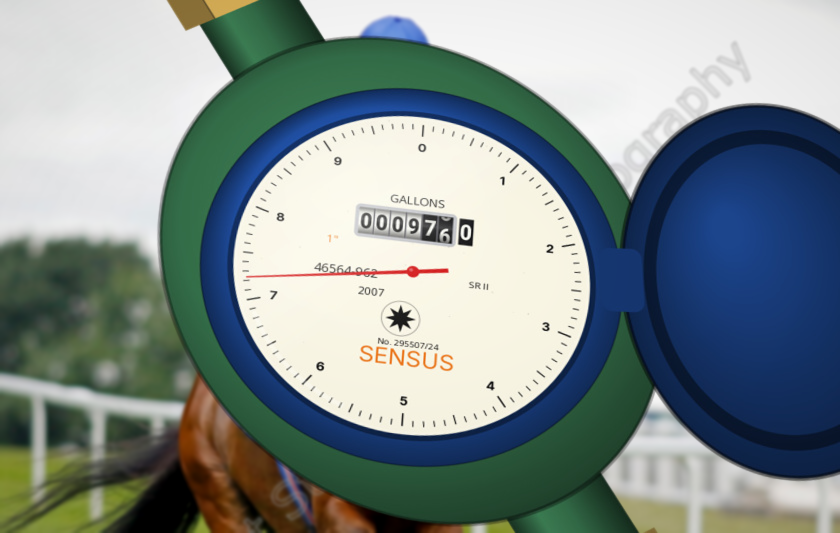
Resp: 9757.2gal
